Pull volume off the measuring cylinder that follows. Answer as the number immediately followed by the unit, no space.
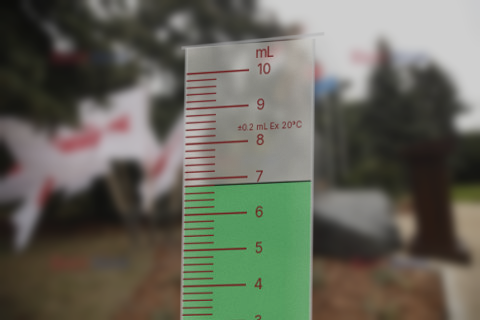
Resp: 6.8mL
